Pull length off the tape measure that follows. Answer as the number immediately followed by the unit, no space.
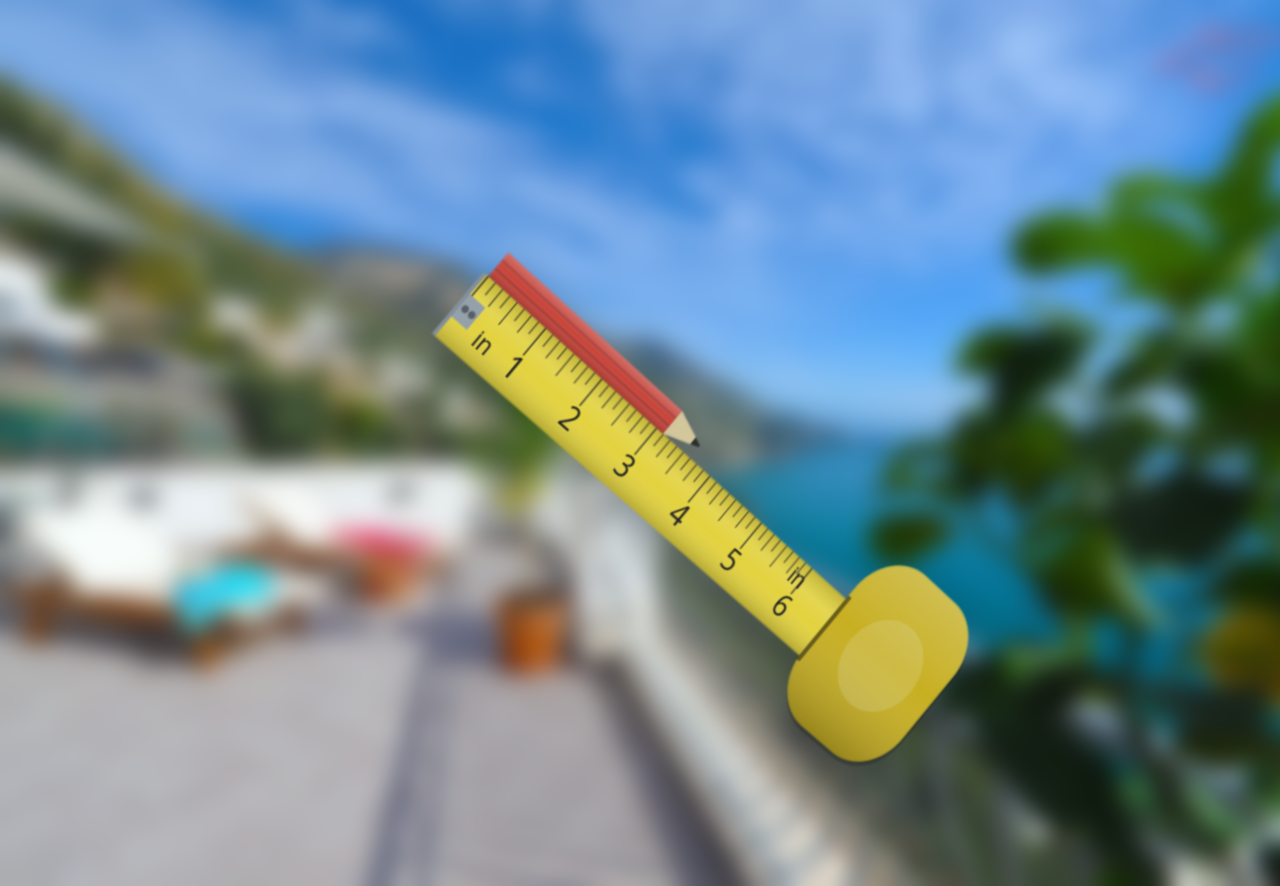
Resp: 3.625in
